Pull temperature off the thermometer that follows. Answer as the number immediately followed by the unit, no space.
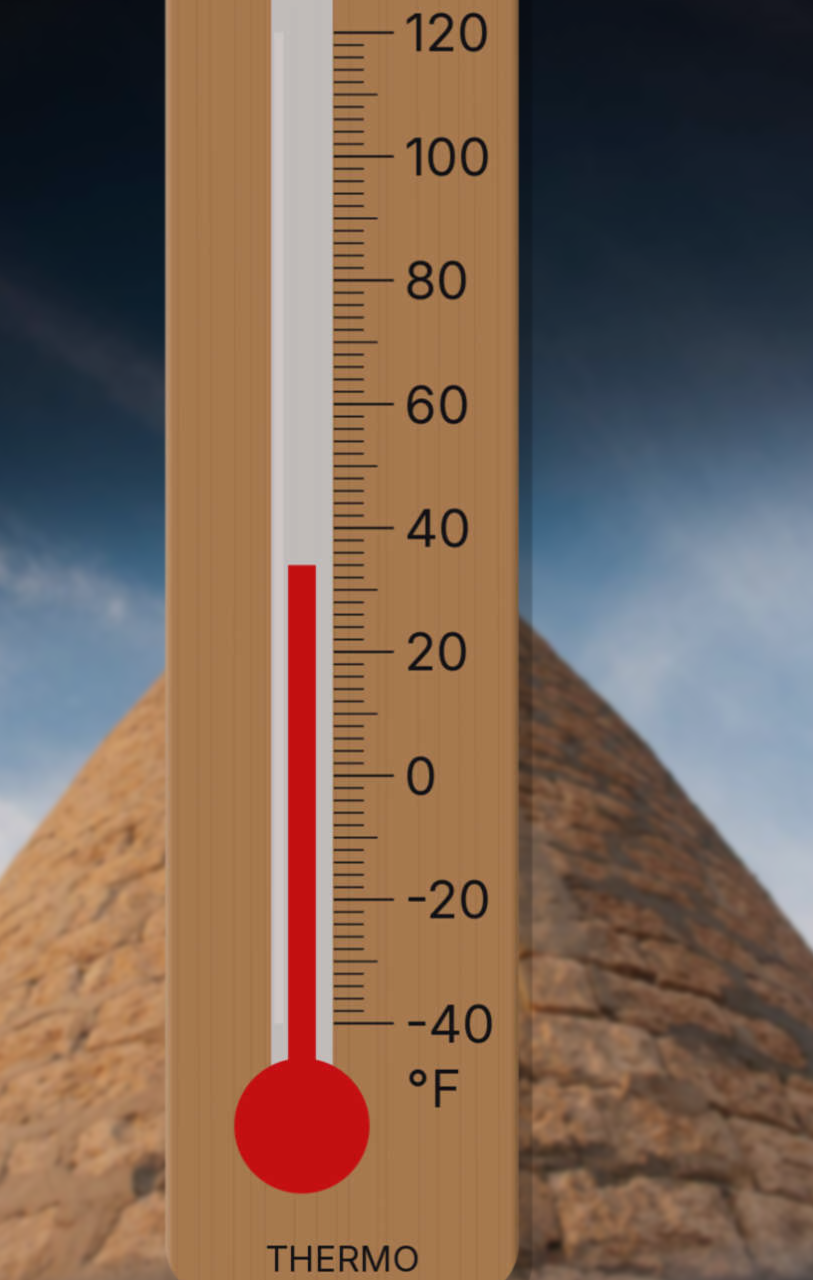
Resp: 34°F
